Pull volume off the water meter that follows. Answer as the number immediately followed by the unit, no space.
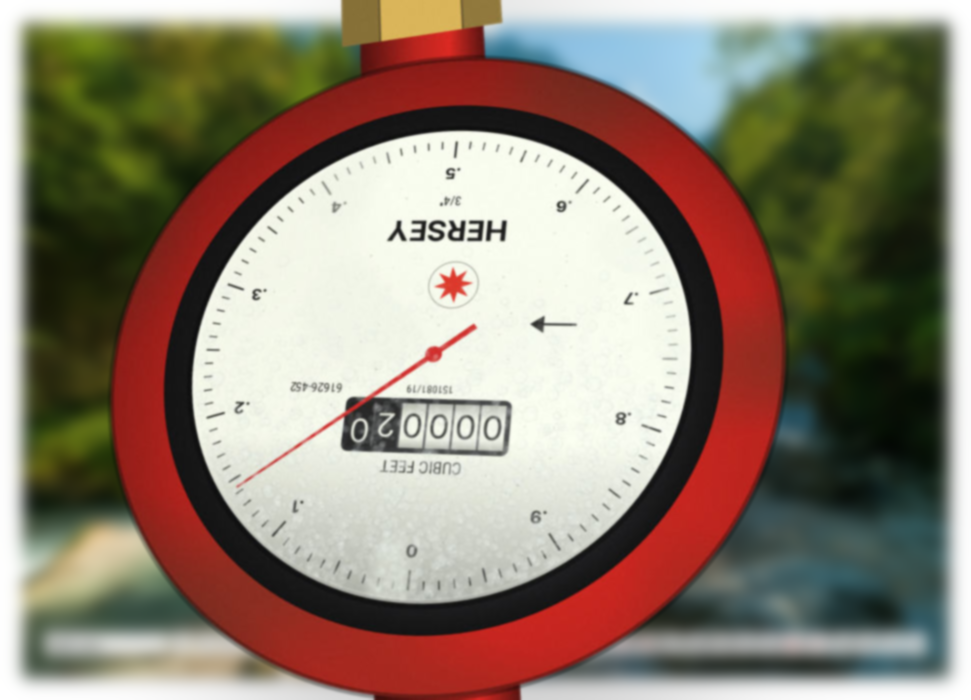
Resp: 20.14ft³
